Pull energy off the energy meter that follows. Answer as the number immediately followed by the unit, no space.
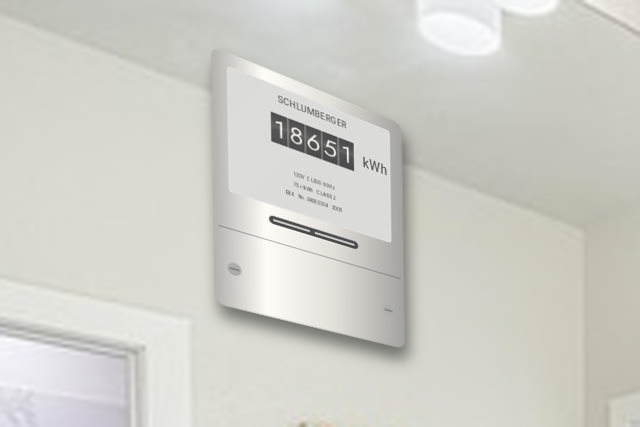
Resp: 18651kWh
